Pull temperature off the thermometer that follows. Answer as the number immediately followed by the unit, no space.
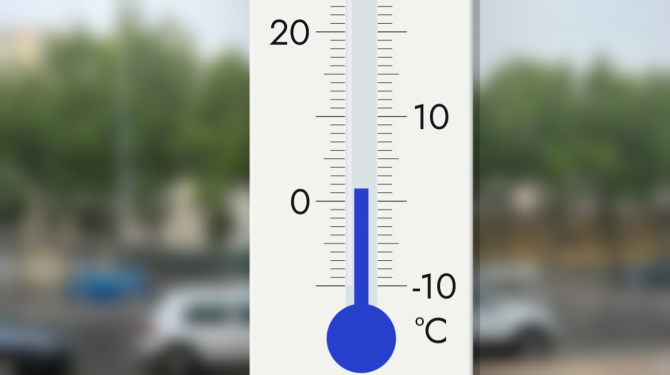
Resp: 1.5°C
